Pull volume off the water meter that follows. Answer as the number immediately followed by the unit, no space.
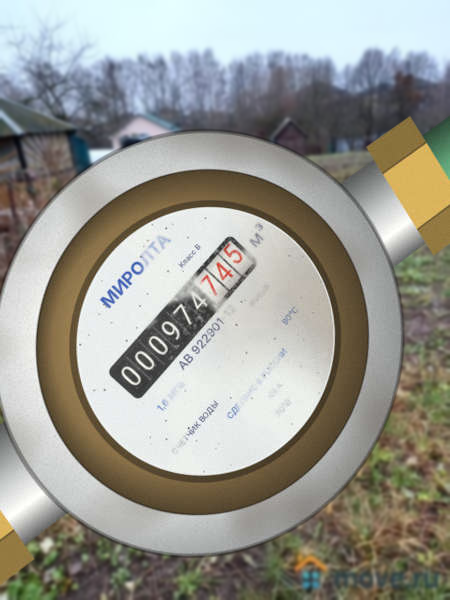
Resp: 974.745m³
